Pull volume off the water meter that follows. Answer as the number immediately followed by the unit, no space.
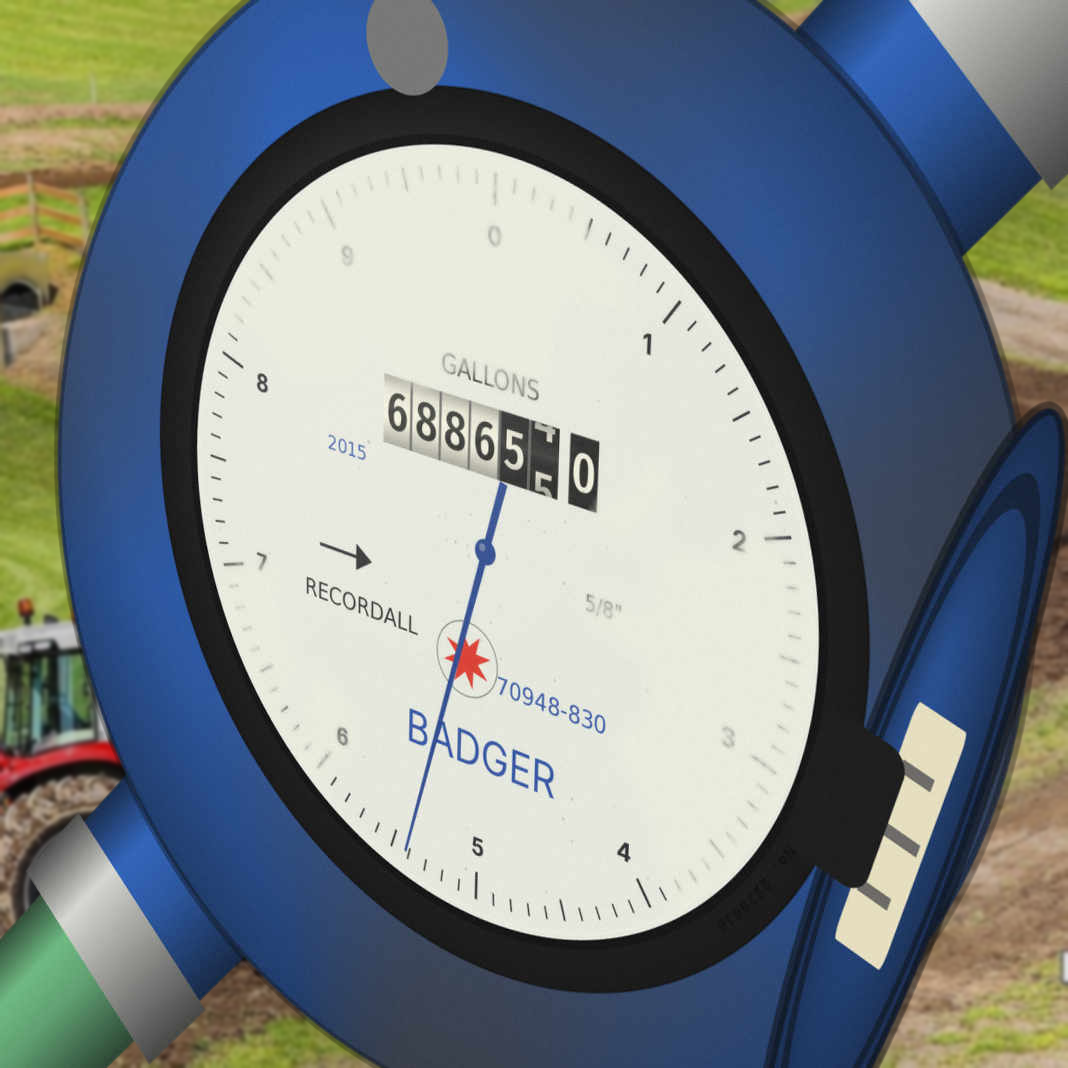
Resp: 6886545.4gal
